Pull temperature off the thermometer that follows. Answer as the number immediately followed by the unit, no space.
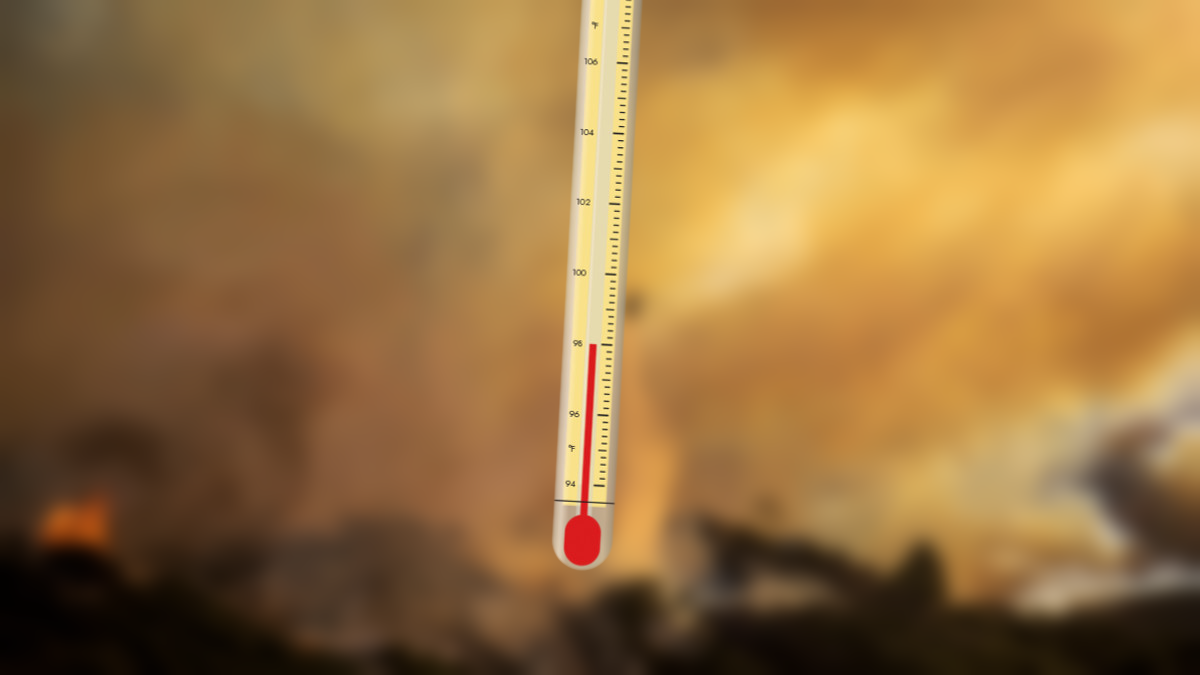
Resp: 98°F
